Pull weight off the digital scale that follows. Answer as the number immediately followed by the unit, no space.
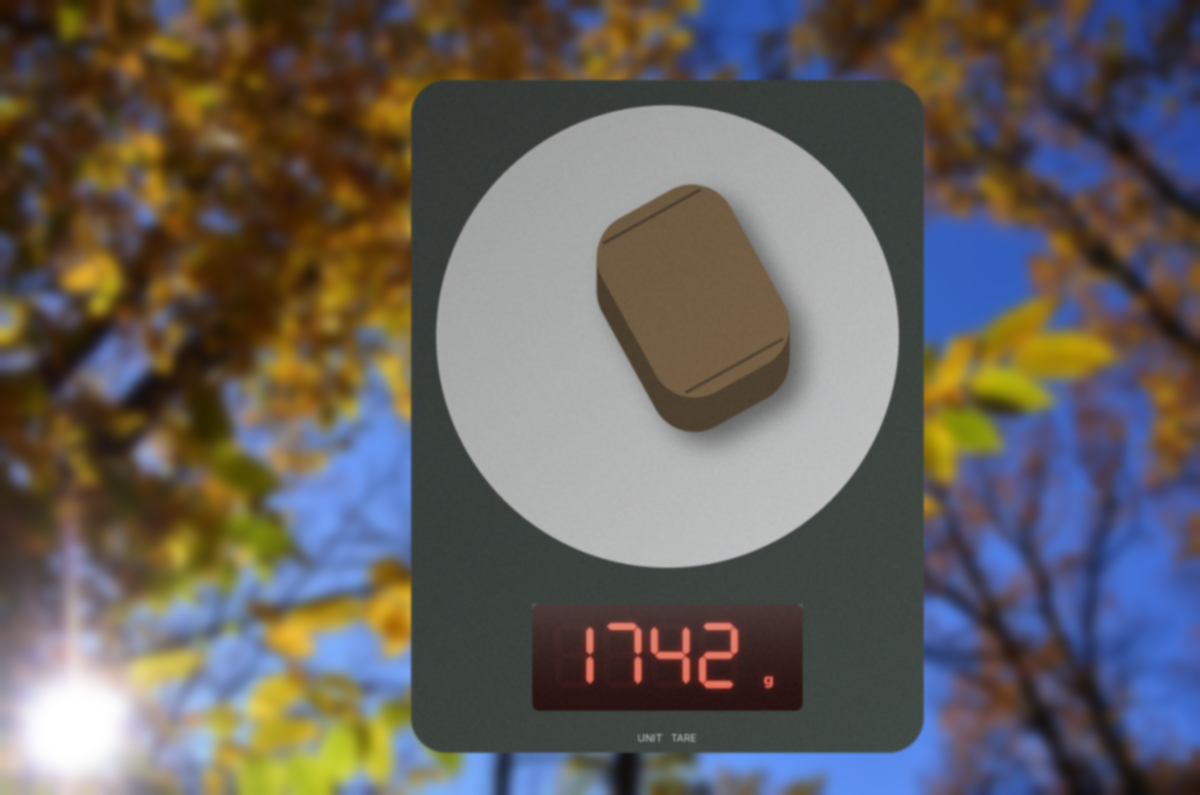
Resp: 1742g
